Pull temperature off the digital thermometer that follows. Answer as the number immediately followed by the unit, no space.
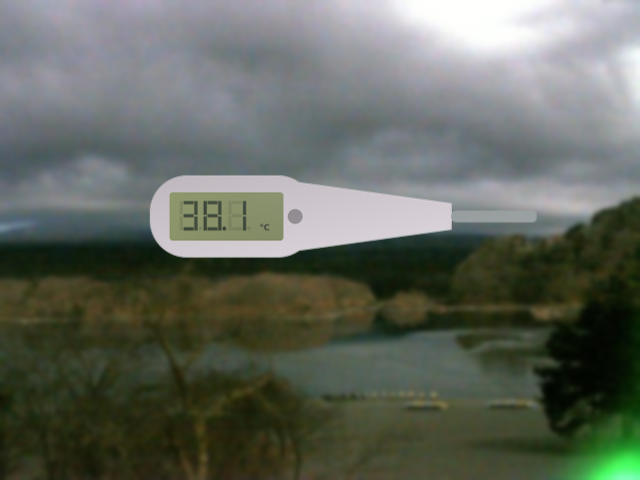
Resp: 38.1°C
